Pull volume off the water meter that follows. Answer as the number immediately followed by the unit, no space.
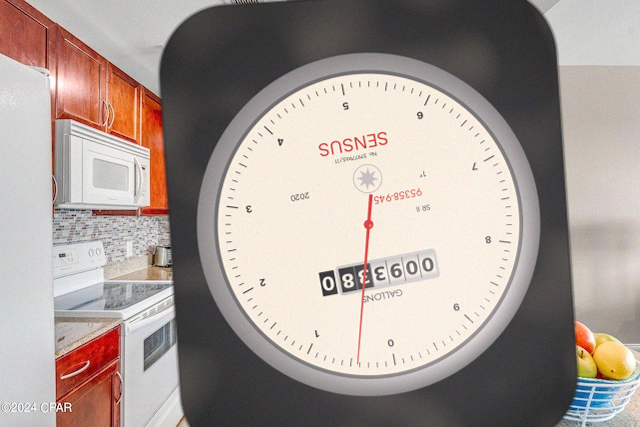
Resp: 93380.4gal
